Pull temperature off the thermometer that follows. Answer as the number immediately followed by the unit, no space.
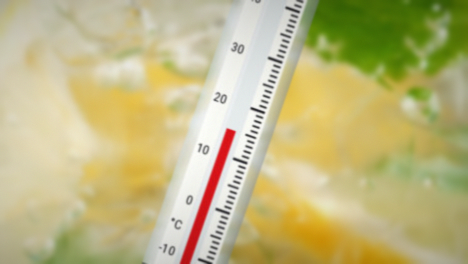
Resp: 15°C
